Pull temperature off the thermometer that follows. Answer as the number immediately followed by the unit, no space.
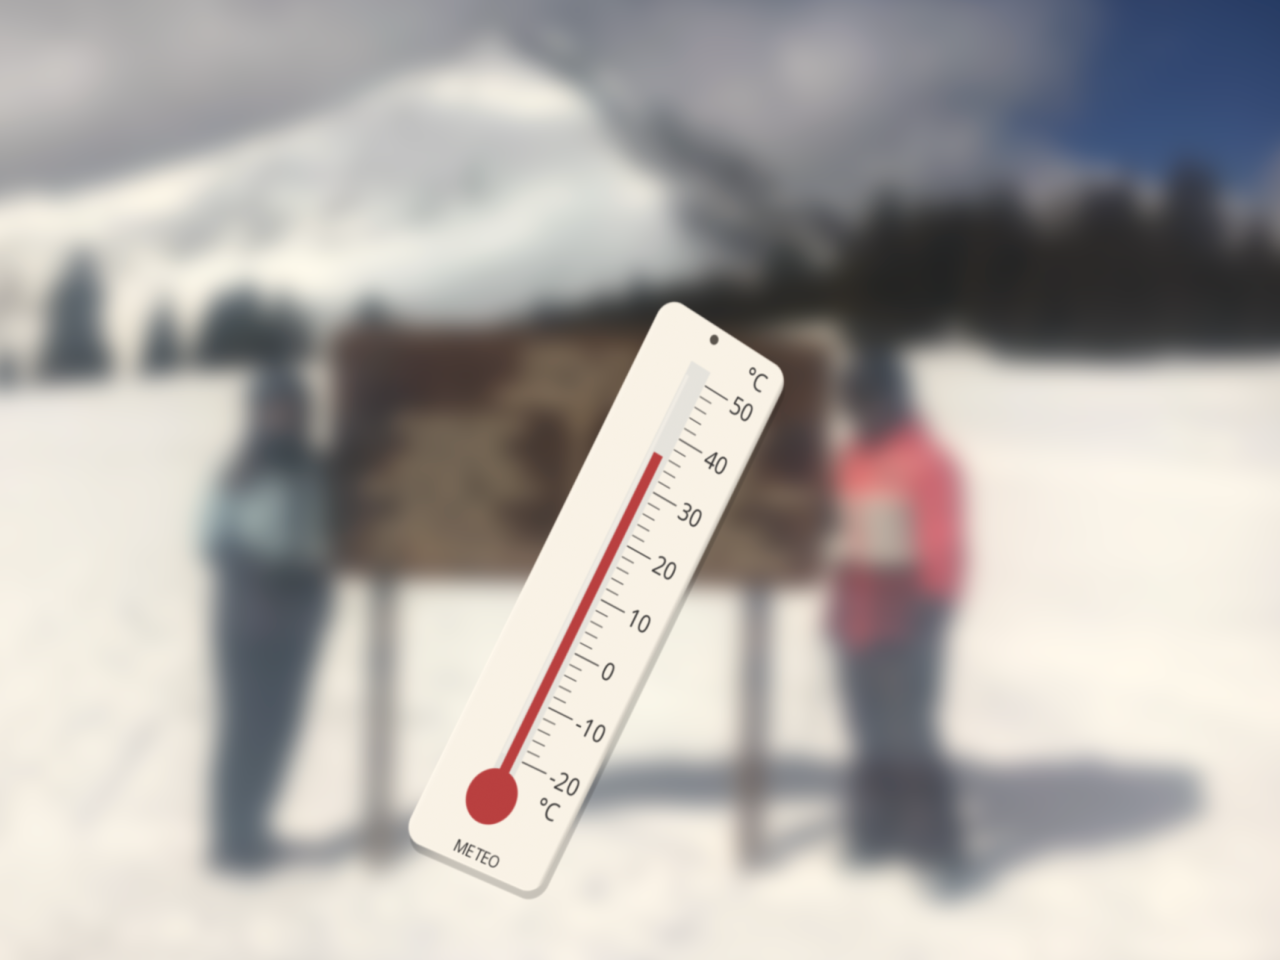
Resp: 36°C
